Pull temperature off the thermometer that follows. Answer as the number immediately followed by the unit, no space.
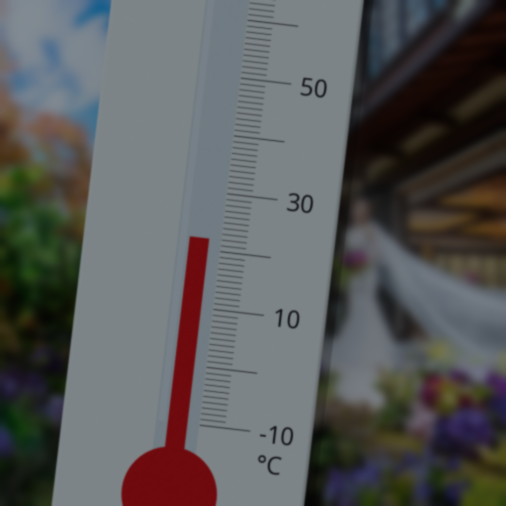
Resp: 22°C
